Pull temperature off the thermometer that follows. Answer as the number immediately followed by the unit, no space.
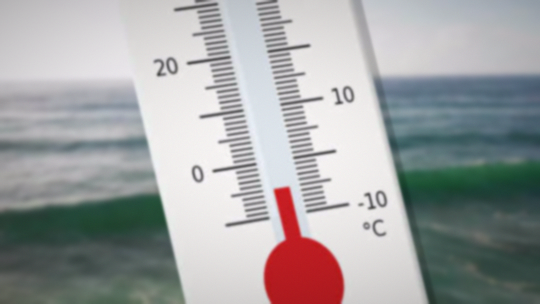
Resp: -5°C
